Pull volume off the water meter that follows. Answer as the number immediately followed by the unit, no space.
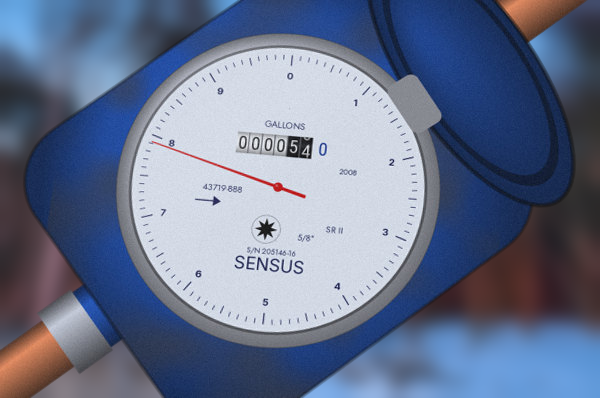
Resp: 537.9gal
